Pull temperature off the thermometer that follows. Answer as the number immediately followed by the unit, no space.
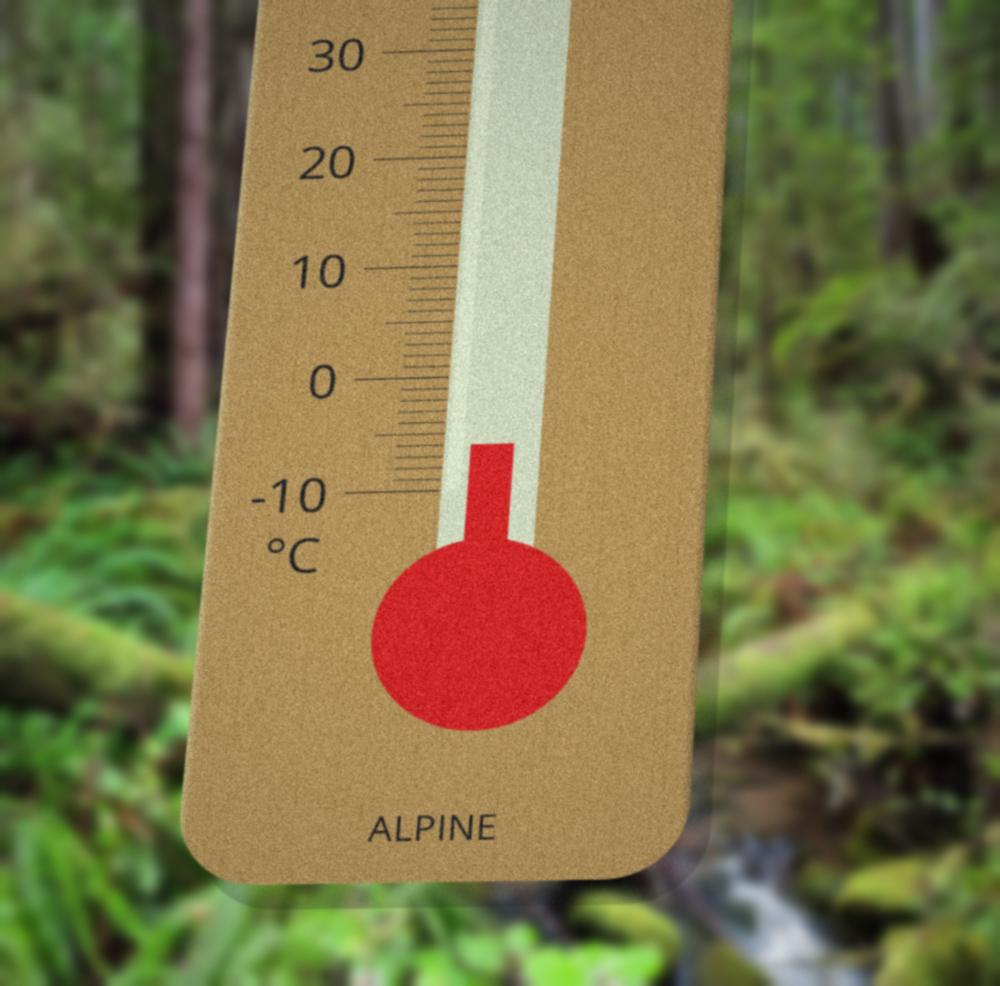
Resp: -6°C
